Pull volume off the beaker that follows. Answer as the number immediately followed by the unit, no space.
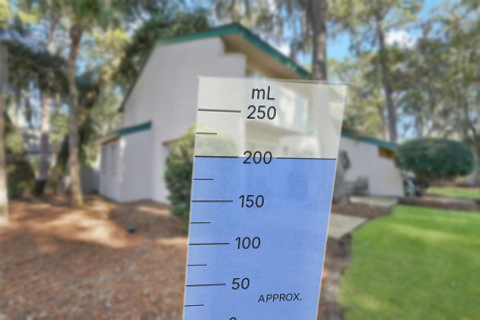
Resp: 200mL
